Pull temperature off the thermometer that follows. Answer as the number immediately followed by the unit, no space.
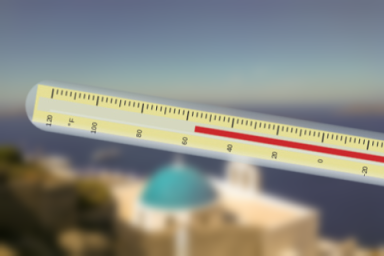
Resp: 56°F
